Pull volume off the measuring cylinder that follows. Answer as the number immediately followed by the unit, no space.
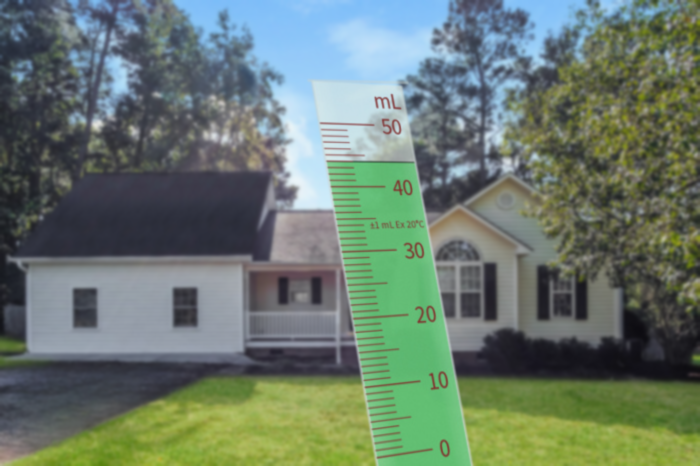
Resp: 44mL
